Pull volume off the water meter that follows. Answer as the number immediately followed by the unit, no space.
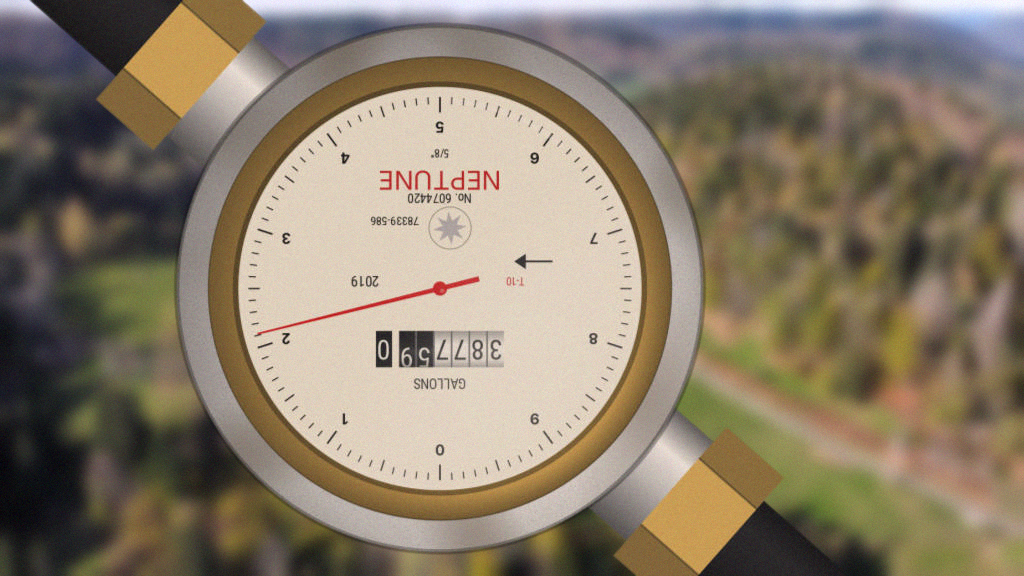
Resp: 3877592.1gal
